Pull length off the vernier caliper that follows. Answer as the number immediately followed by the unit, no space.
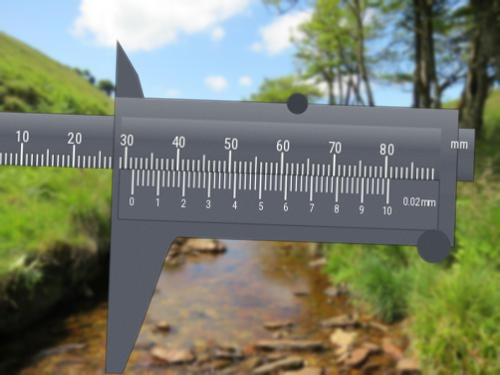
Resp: 31.5mm
